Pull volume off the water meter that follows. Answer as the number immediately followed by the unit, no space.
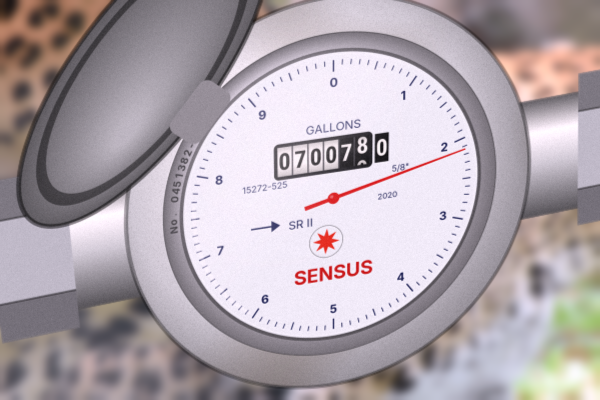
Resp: 700782.1gal
